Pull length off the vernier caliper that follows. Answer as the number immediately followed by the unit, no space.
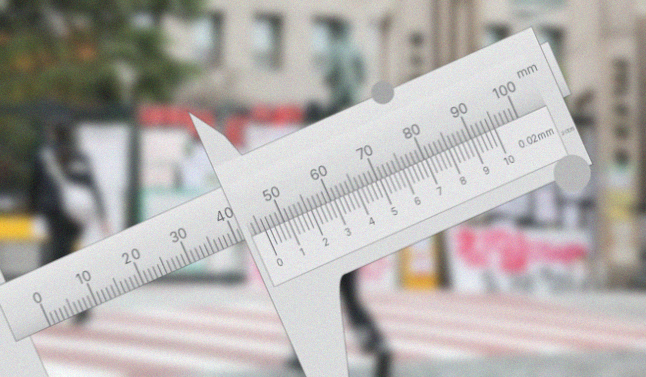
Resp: 46.0mm
